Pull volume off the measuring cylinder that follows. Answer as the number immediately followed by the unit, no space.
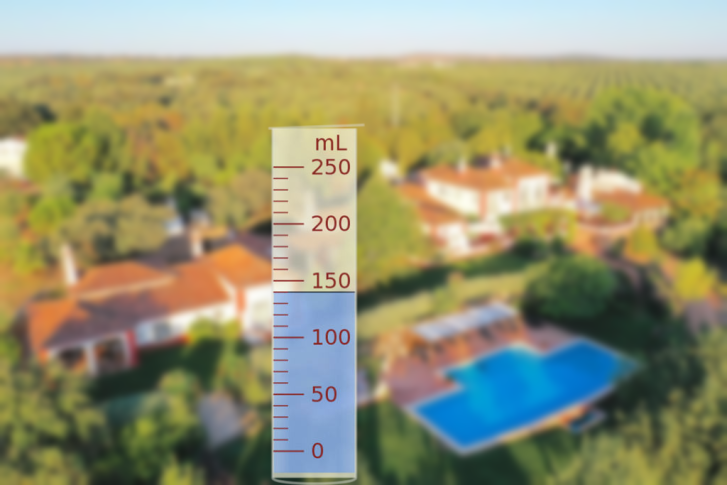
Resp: 140mL
